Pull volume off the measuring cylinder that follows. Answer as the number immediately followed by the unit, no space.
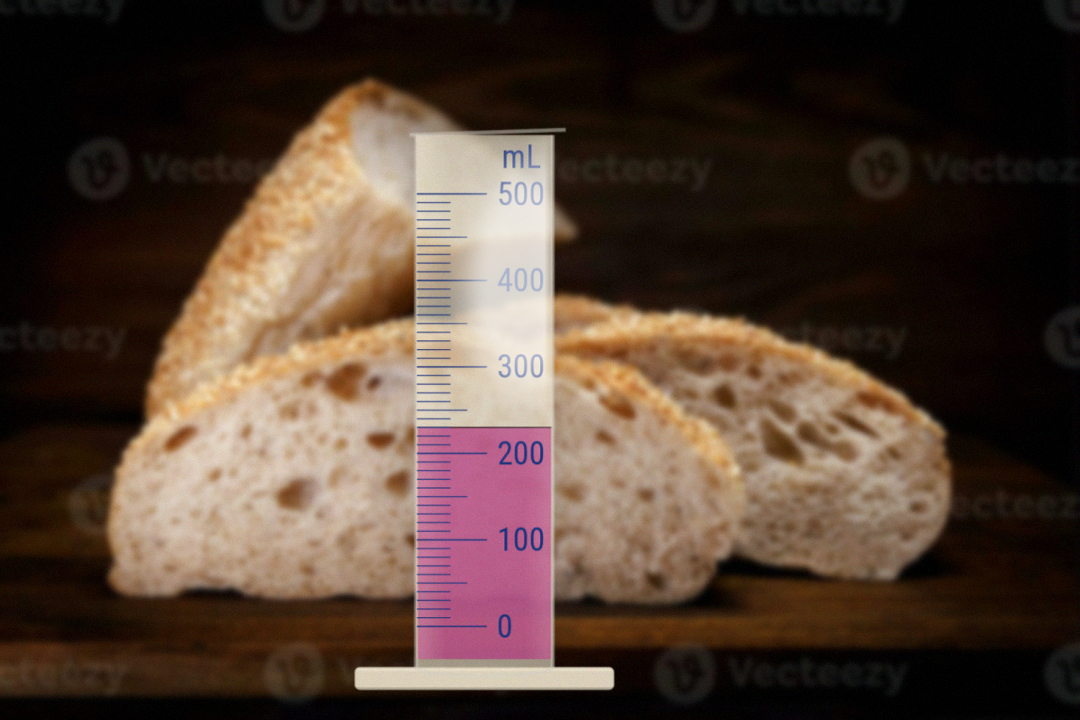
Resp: 230mL
